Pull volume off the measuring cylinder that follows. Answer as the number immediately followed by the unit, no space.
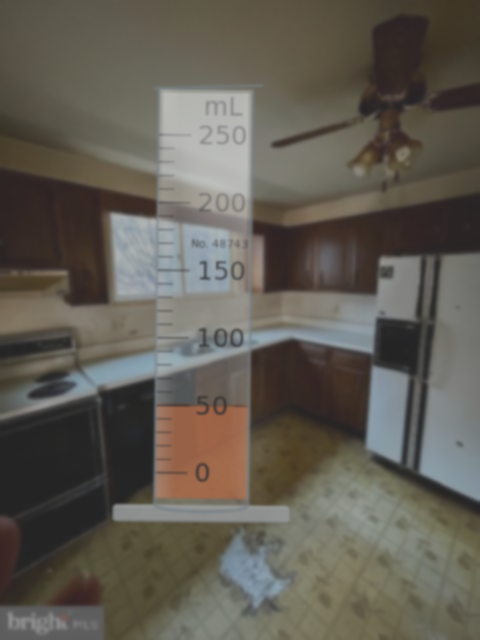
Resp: 50mL
